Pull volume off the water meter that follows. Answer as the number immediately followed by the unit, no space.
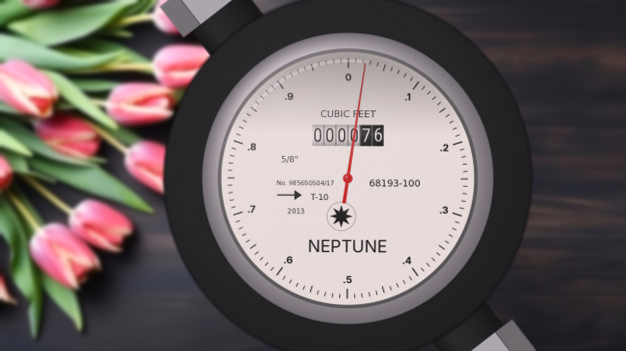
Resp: 76.02ft³
